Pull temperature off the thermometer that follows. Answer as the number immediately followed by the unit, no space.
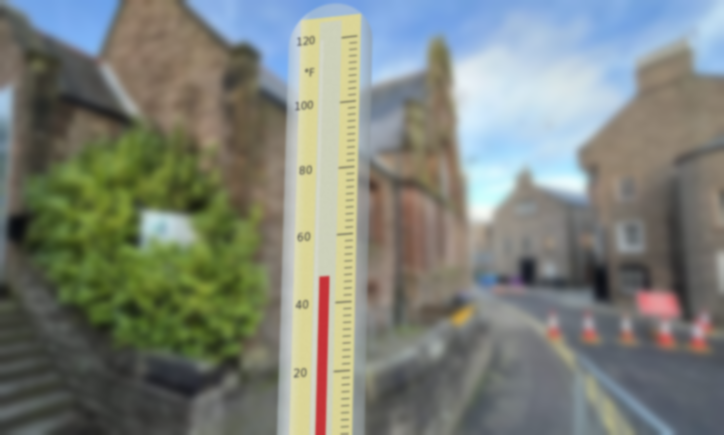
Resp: 48°F
